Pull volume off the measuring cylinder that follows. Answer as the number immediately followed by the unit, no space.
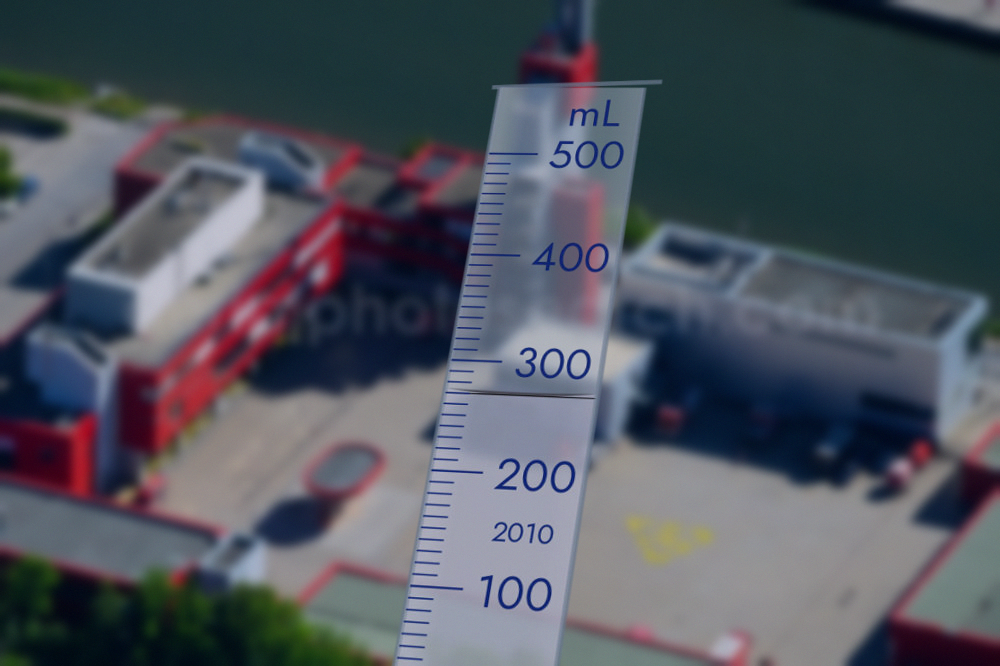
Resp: 270mL
